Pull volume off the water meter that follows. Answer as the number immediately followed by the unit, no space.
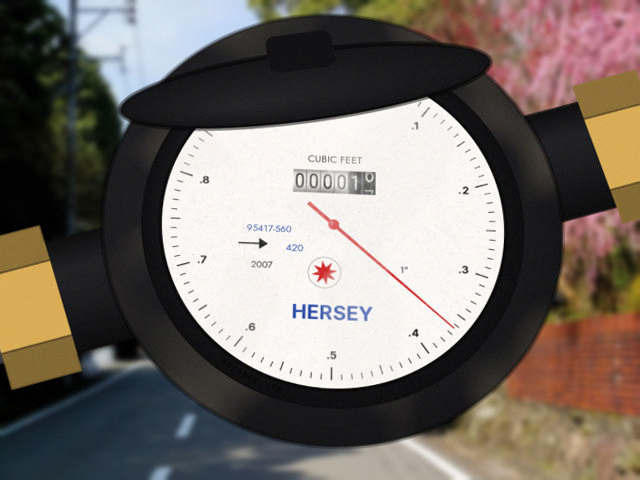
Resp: 16.36ft³
